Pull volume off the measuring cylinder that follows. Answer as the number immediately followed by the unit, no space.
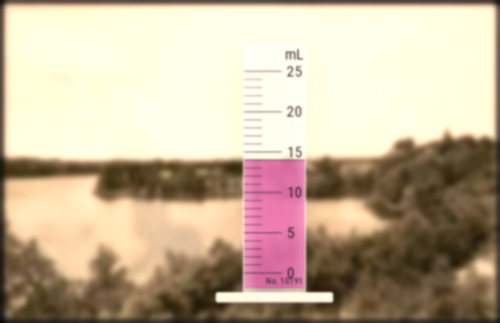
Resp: 14mL
